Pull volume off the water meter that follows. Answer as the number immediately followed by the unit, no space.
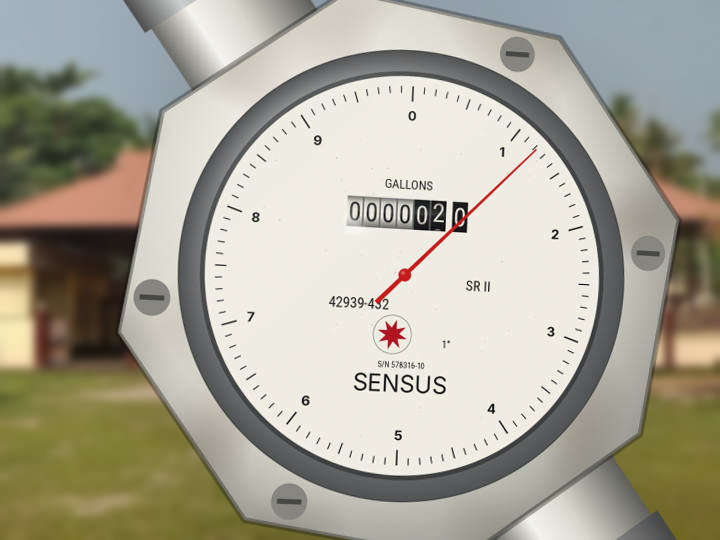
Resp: 21.2gal
